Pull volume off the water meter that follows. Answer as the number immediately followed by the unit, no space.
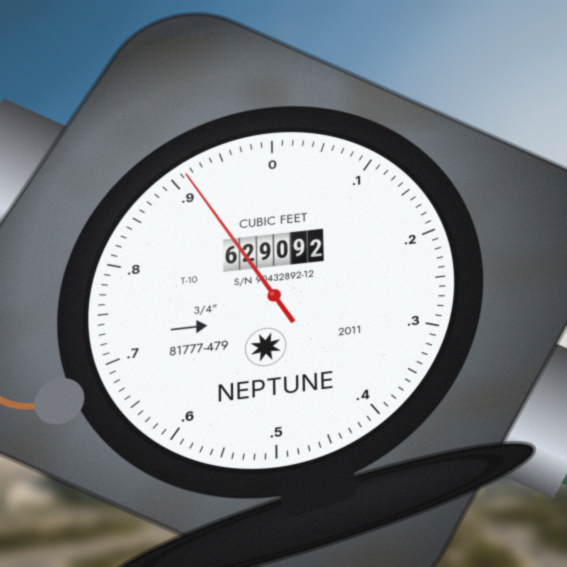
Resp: 629091.91ft³
